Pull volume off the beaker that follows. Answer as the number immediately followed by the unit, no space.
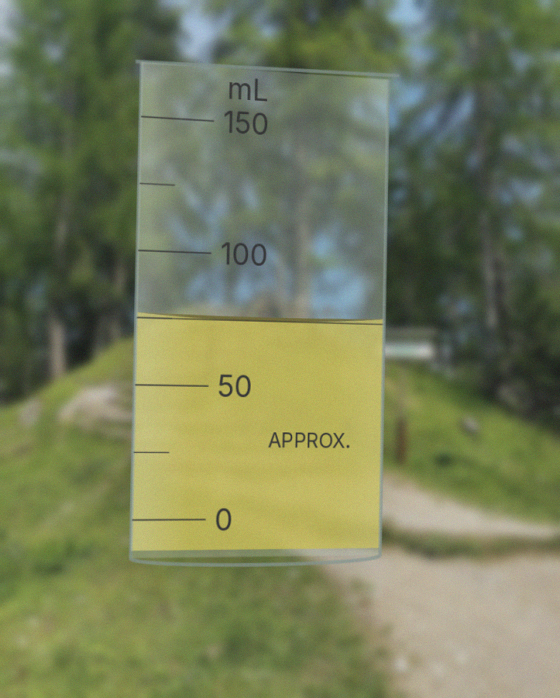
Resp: 75mL
